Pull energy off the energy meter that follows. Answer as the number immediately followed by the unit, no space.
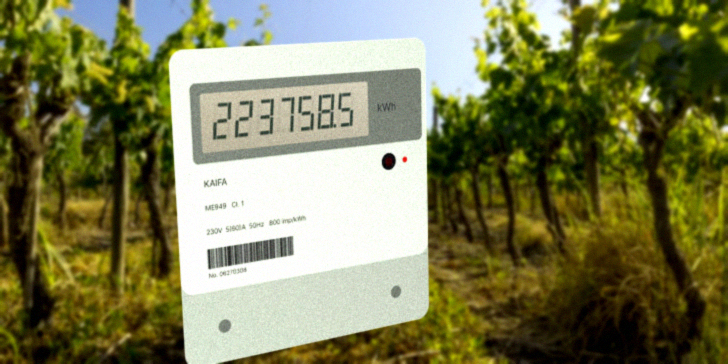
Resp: 223758.5kWh
